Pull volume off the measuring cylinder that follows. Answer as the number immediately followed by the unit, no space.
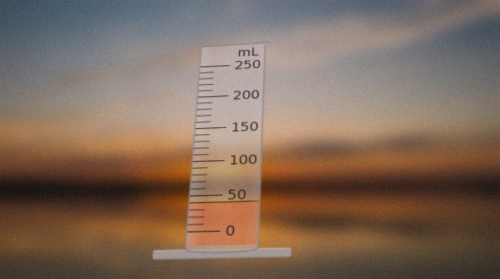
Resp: 40mL
